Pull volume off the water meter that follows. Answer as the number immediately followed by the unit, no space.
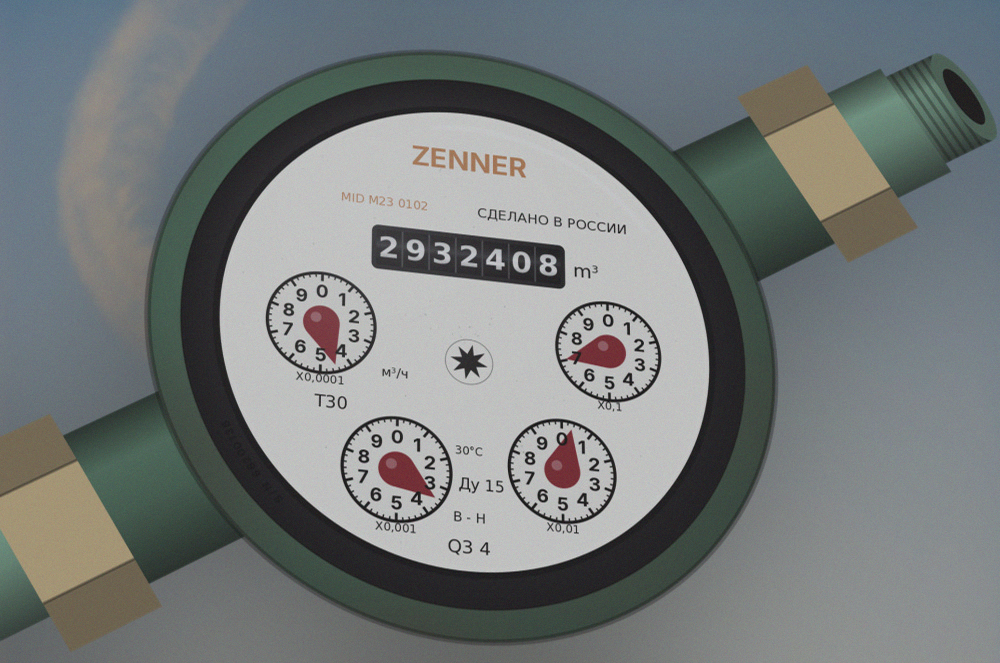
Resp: 2932408.7034m³
